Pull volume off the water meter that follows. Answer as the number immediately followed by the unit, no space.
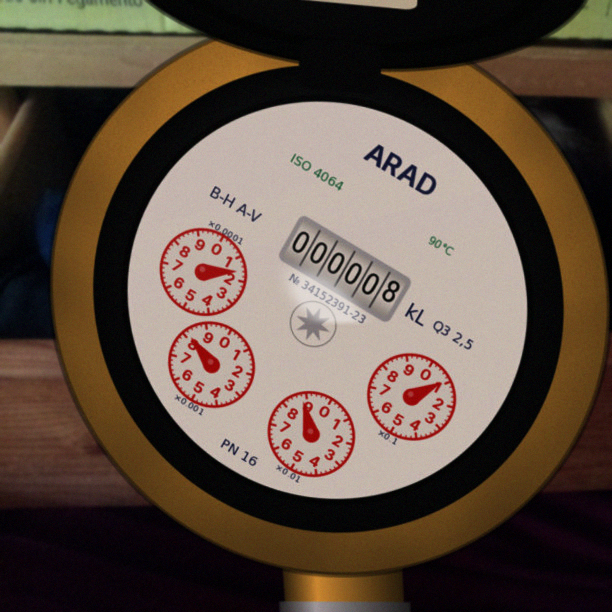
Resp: 8.0881kL
